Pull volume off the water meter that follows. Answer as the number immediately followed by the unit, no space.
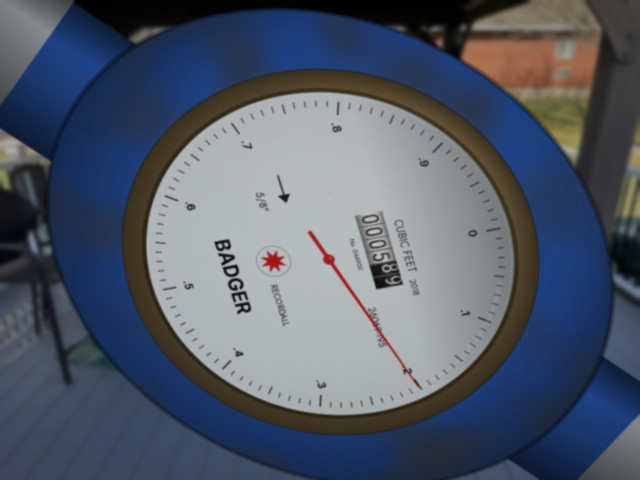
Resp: 589.20ft³
